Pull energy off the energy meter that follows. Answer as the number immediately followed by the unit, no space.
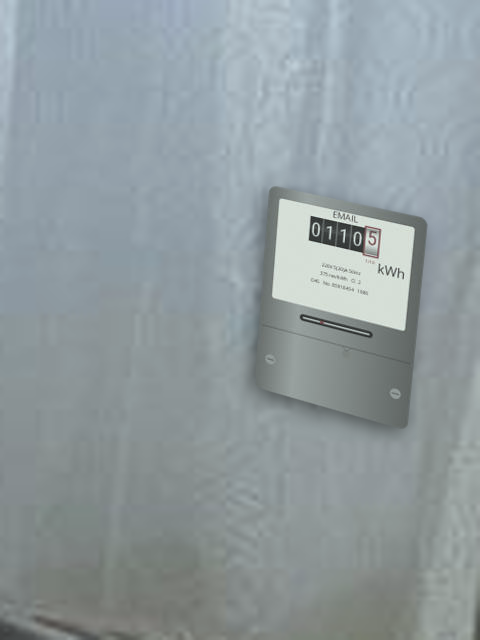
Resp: 110.5kWh
